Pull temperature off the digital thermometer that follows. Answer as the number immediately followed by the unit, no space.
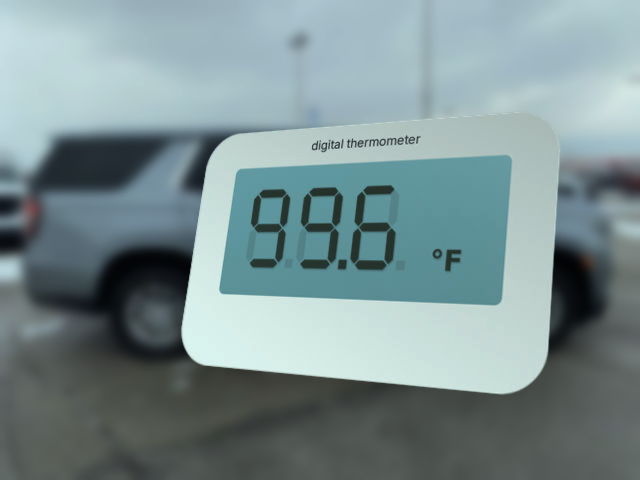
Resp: 99.6°F
